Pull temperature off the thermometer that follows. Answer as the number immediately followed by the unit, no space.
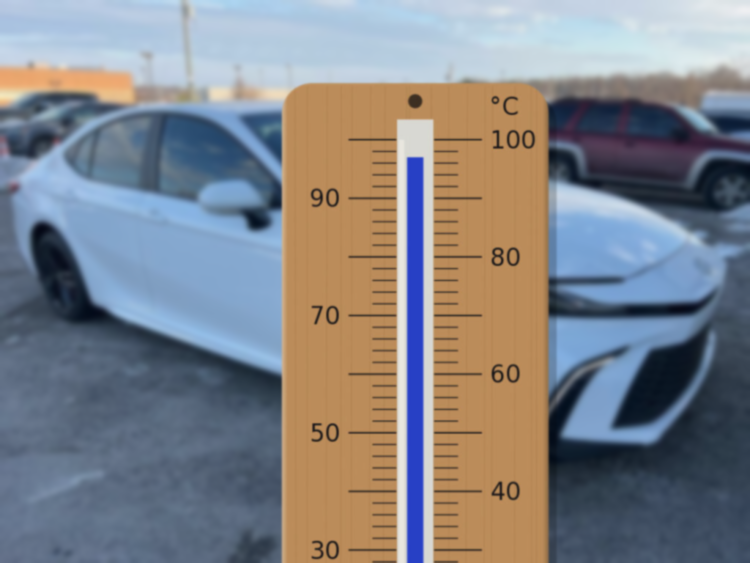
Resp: 97°C
